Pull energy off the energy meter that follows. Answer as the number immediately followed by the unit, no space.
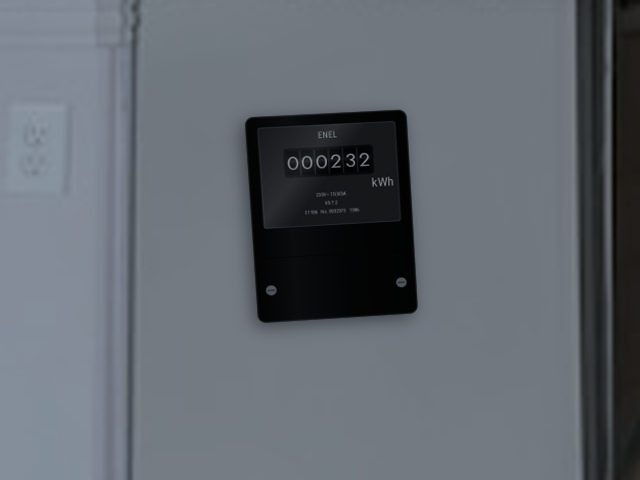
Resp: 232kWh
